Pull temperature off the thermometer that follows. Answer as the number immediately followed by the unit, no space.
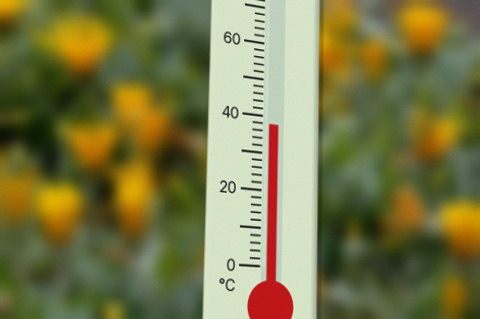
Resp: 38°C
